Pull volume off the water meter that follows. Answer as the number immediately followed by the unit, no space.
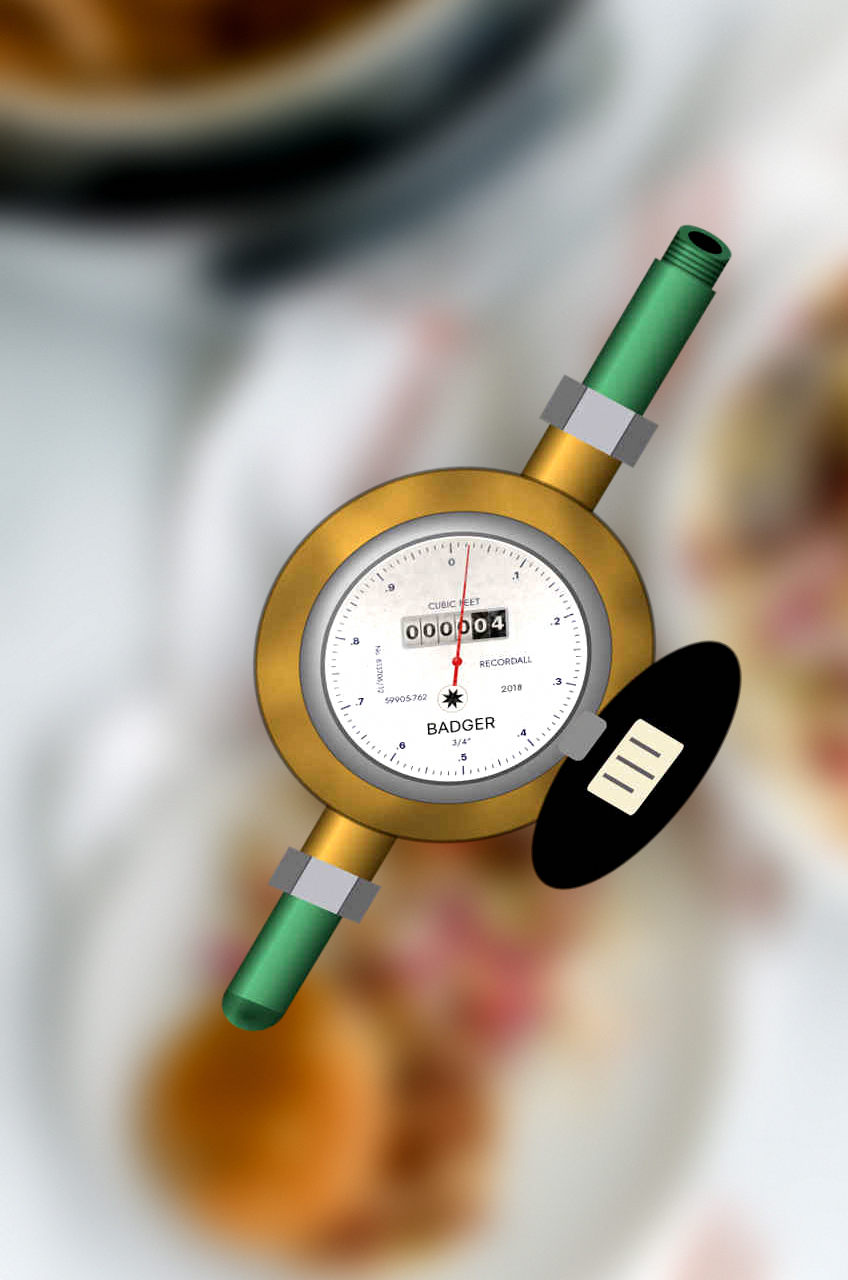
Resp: 4.02ft³
